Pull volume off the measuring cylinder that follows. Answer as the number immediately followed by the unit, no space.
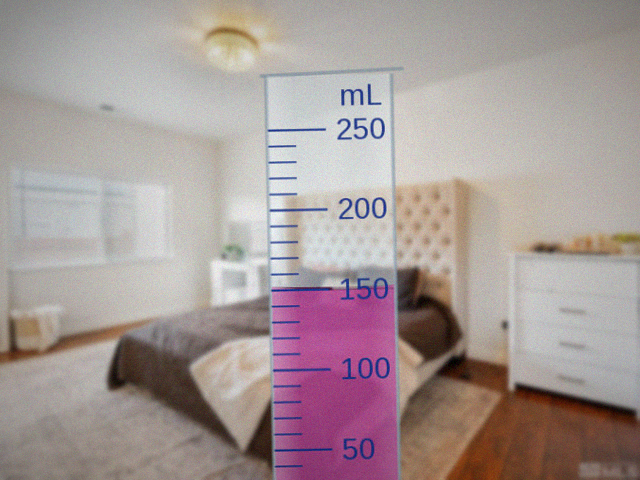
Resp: 150mL
